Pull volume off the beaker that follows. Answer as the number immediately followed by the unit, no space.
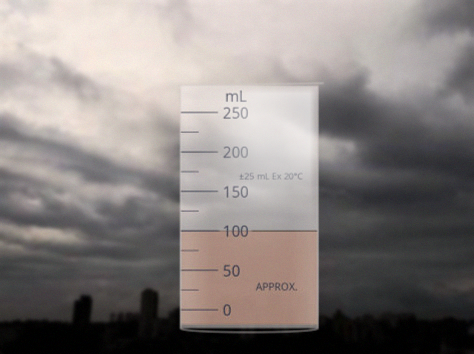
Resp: 100mL
